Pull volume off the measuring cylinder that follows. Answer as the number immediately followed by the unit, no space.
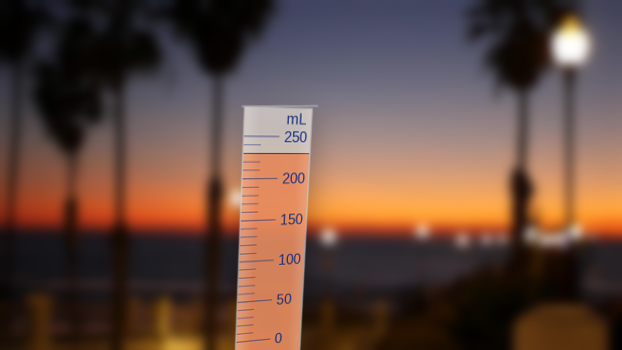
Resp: 230mL
